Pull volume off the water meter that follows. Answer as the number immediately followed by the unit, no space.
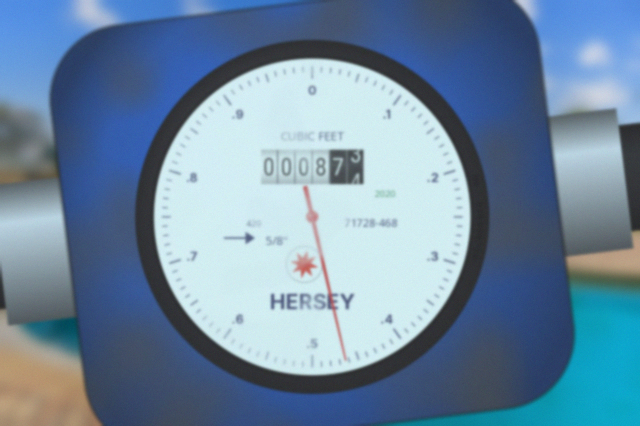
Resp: 873.46ft³
